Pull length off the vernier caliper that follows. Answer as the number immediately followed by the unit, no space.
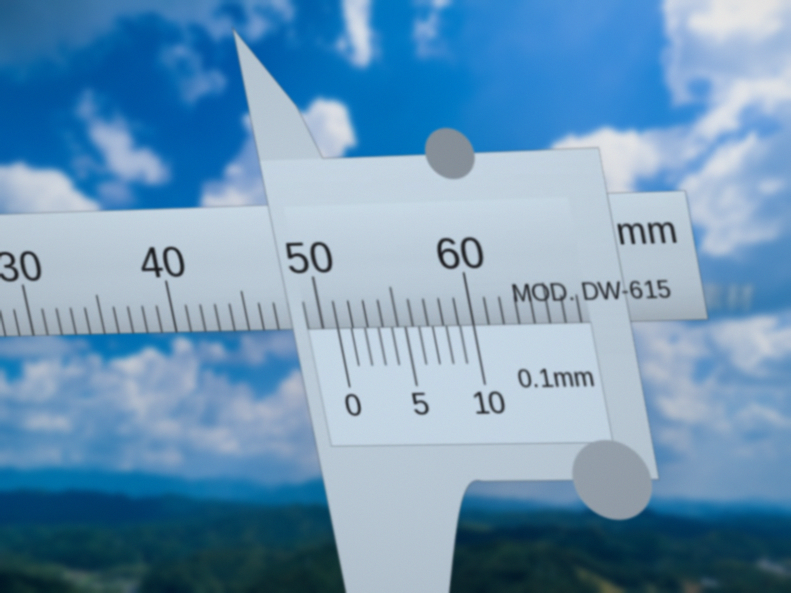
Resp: 51.0mm
